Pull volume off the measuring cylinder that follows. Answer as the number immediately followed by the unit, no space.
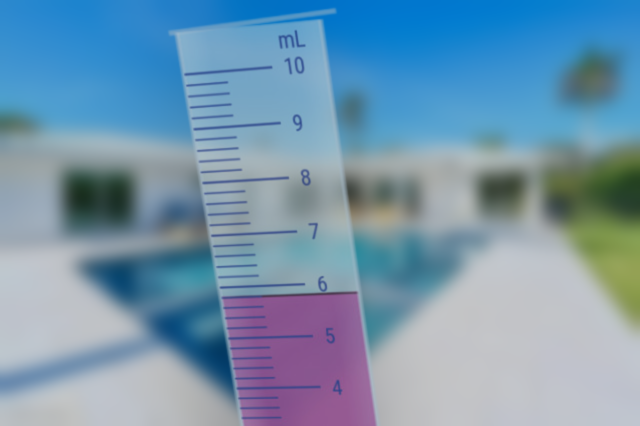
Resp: 5.8mL
